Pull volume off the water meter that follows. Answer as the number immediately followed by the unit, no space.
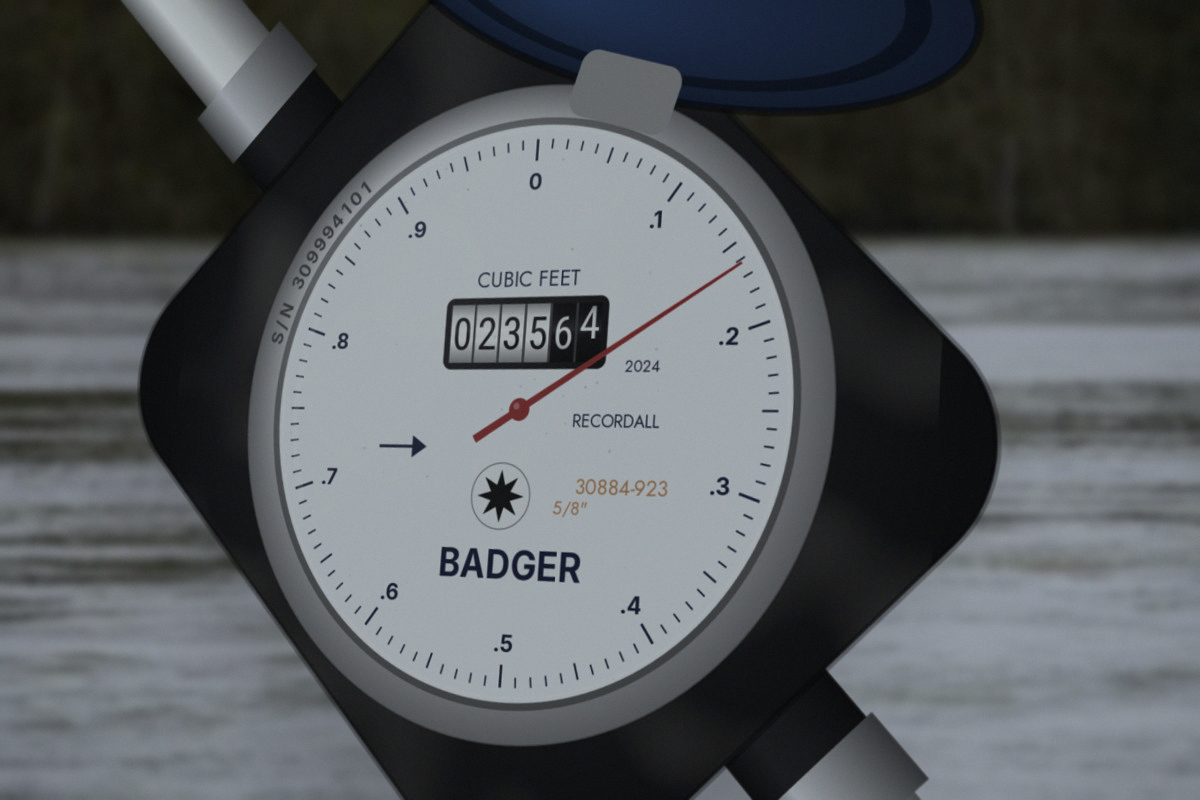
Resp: 23564.16ft³
